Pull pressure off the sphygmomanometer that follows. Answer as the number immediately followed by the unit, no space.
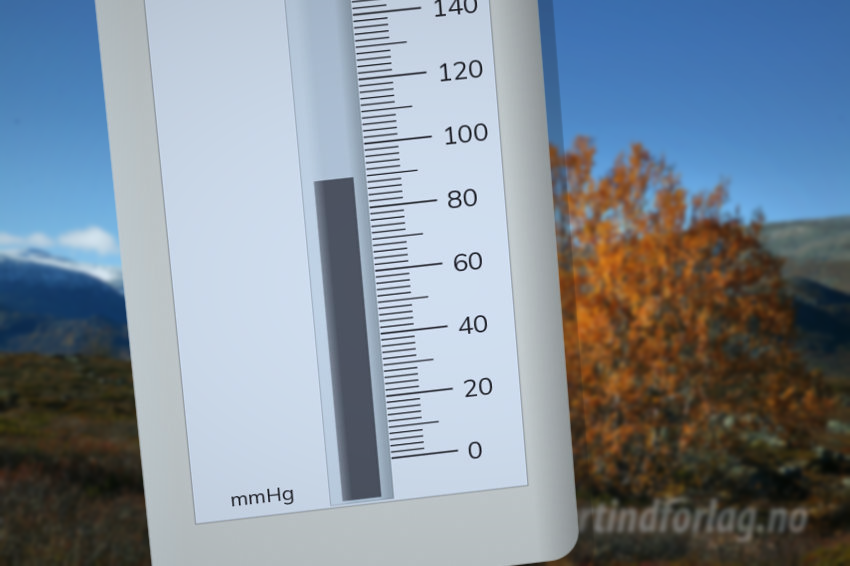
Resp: 90mmHg
